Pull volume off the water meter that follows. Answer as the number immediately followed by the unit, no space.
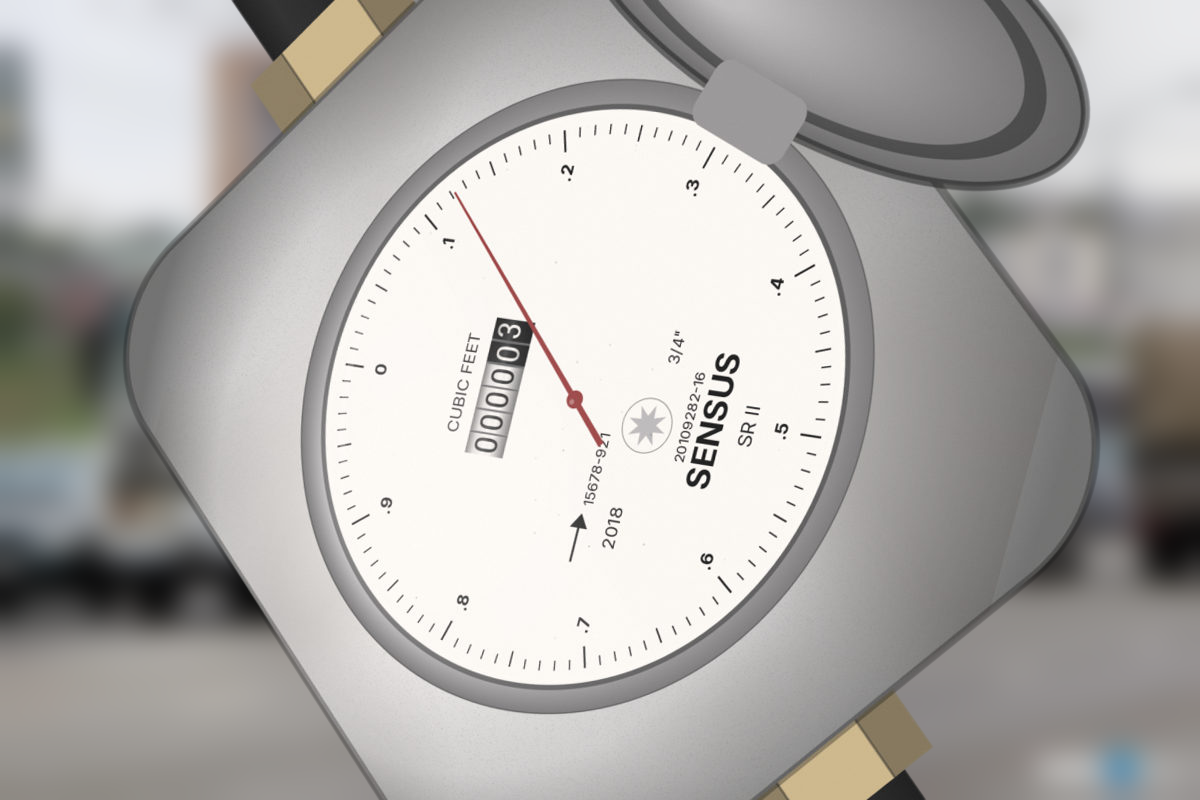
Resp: 3.12ft³
